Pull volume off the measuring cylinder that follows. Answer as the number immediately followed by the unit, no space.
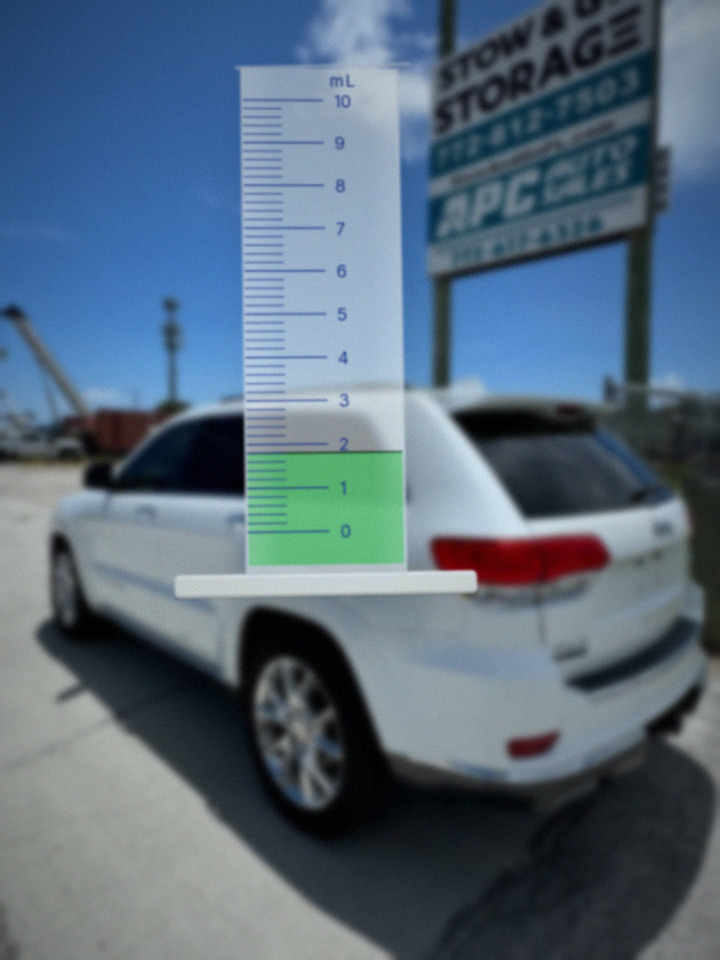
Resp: 1.8mL
